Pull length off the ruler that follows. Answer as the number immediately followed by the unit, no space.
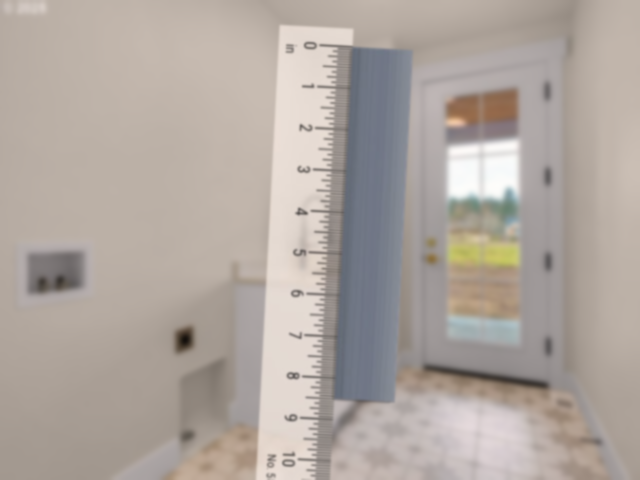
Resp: 8.5in
